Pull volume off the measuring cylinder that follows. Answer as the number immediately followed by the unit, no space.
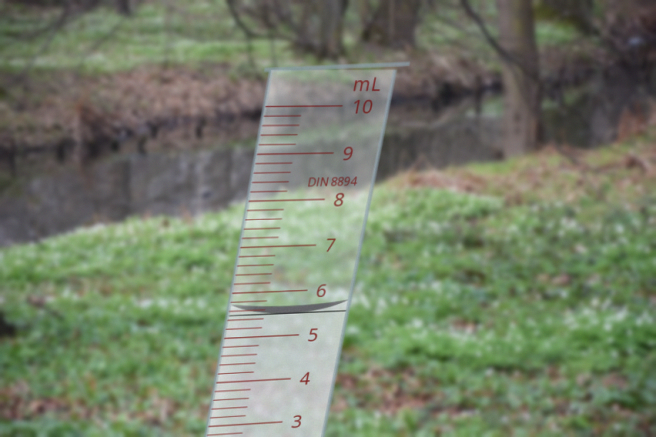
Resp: 5.5mL
